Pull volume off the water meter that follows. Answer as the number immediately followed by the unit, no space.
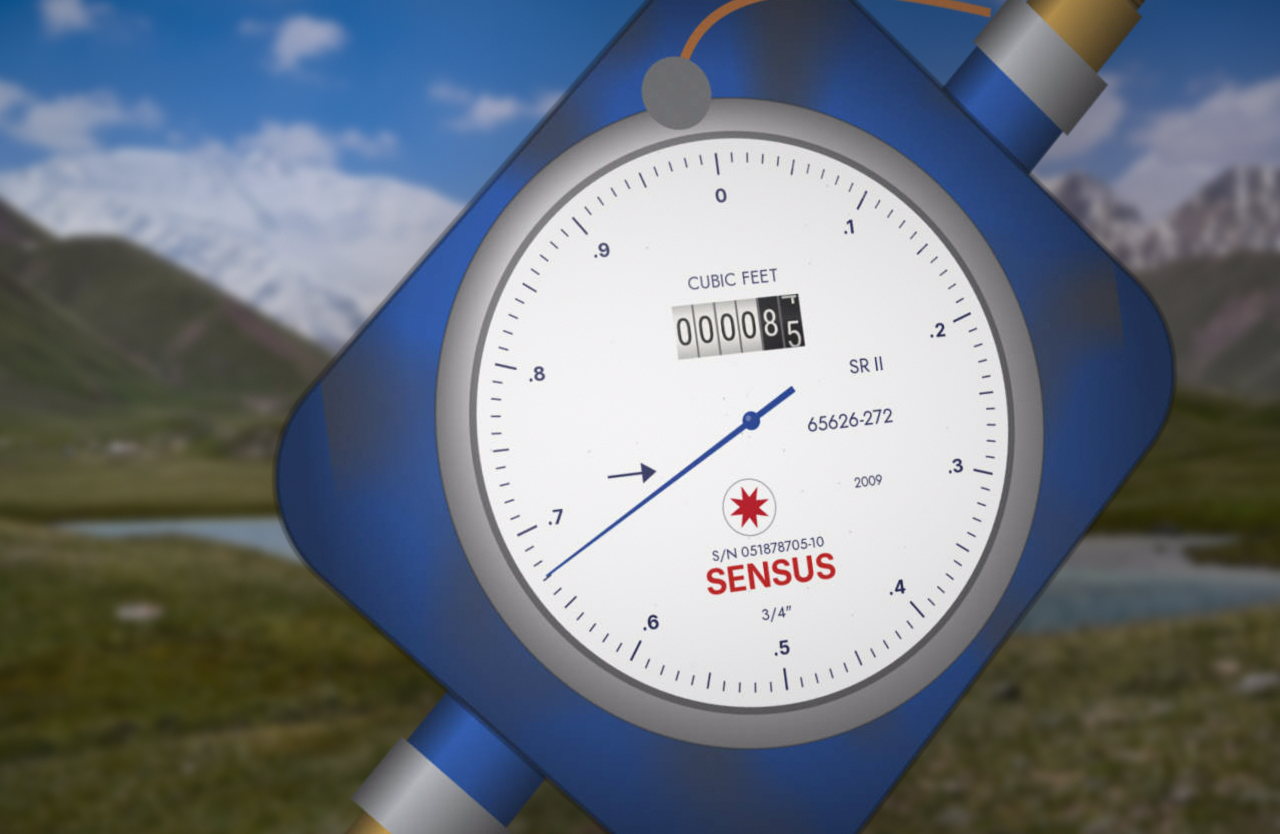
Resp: 84.67ft³
